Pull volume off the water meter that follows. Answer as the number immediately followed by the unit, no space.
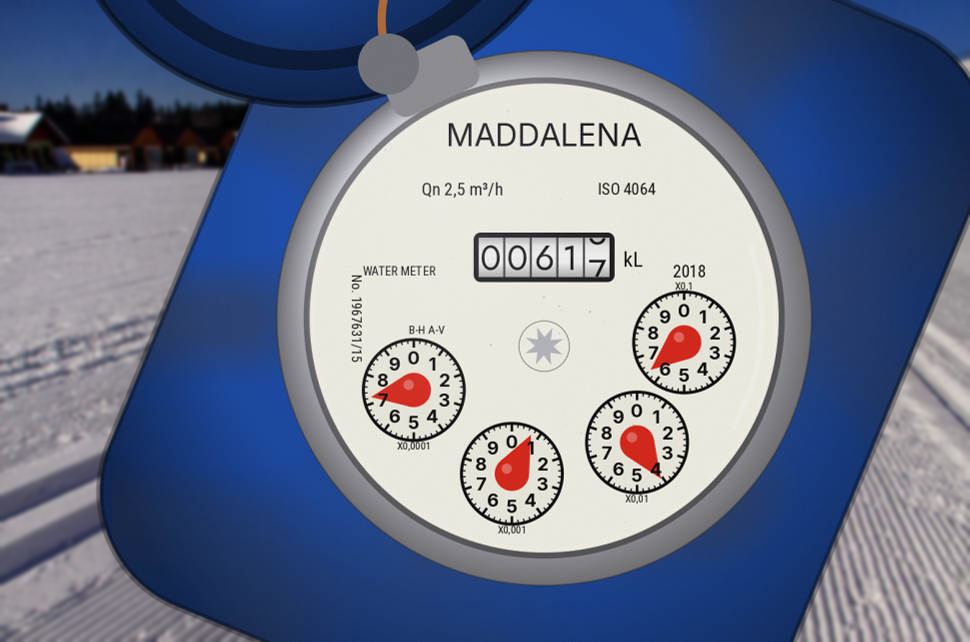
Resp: 616.6407kL
